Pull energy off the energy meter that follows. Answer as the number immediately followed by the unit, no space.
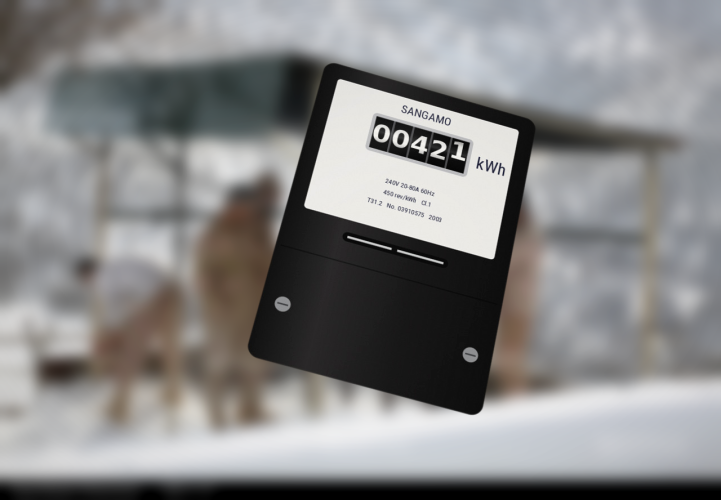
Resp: 421kWh
